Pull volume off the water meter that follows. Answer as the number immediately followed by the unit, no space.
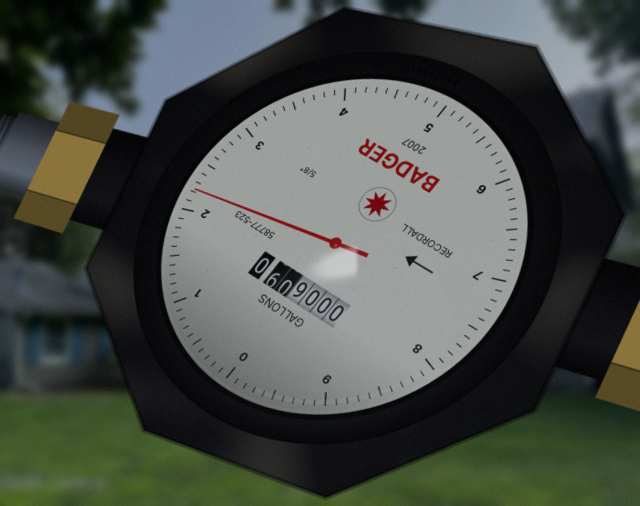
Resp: 6092.2gal
